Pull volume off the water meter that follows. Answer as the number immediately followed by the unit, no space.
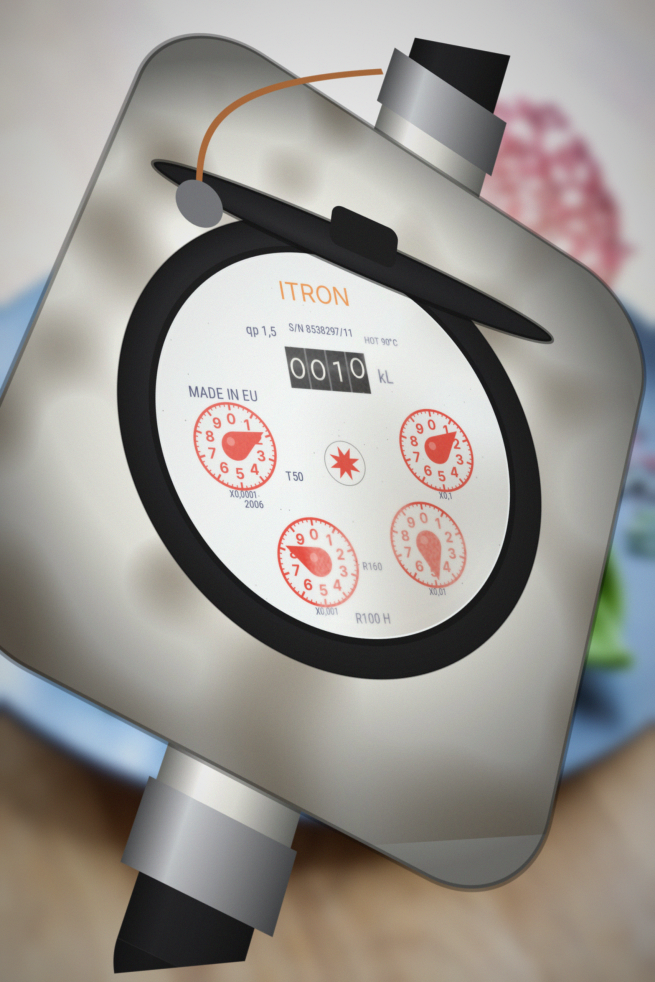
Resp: 10.1481kL
